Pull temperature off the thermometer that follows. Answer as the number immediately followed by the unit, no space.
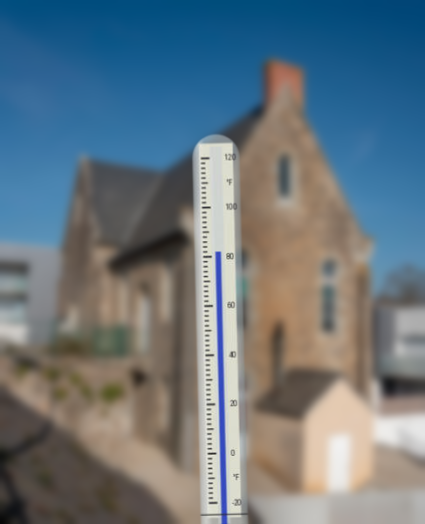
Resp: 82°F
